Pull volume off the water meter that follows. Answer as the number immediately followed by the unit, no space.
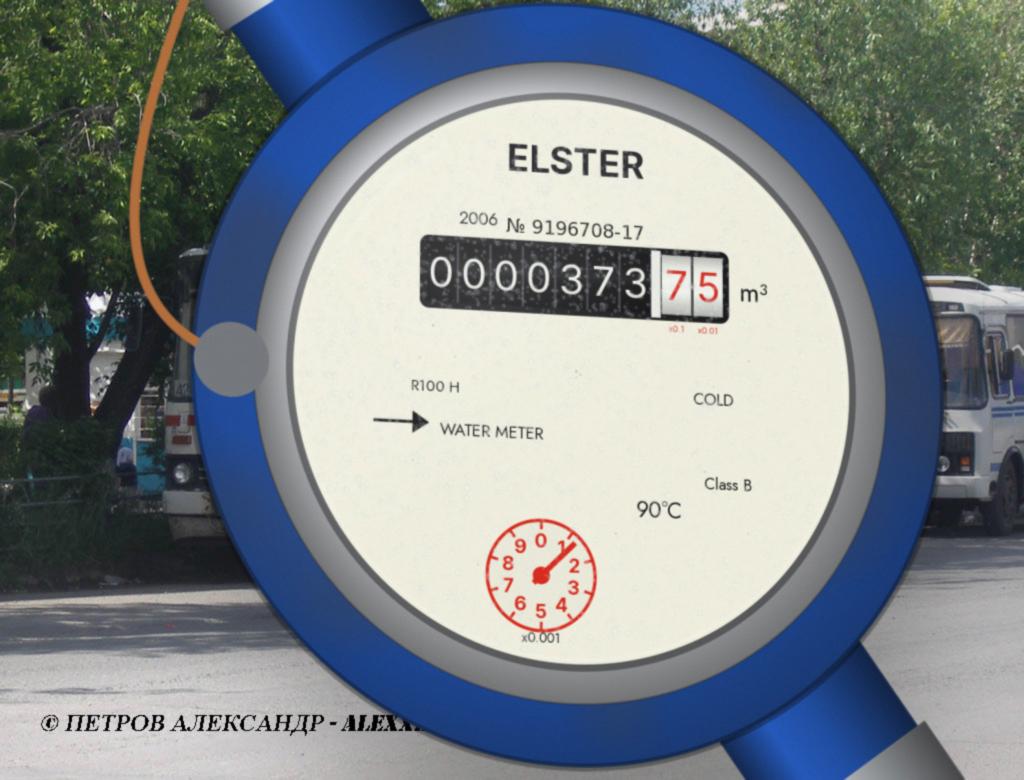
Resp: 373.751m³
